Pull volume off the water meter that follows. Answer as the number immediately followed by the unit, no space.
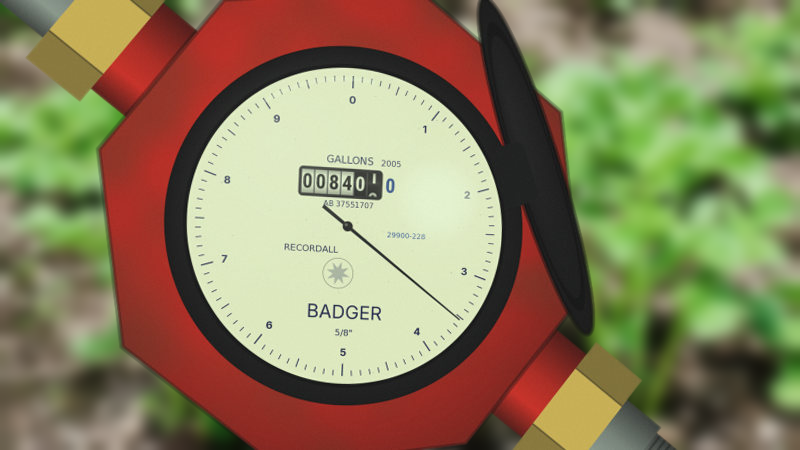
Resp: 84013.5gal
